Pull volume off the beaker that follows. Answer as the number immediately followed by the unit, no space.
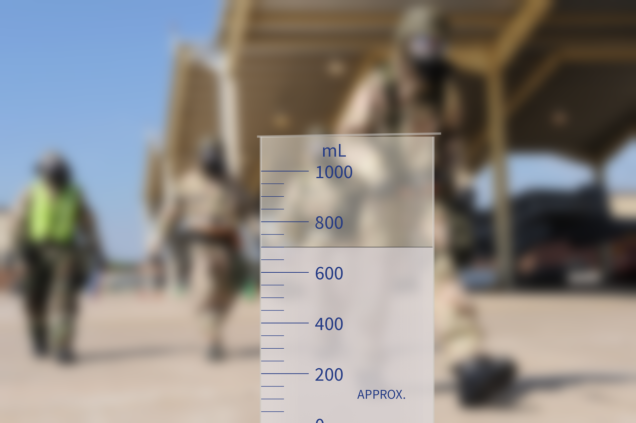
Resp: 700mL
